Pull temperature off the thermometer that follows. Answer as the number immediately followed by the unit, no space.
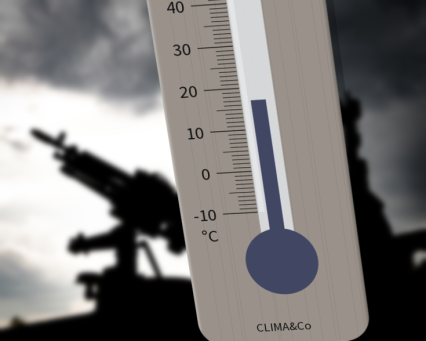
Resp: 17°C
